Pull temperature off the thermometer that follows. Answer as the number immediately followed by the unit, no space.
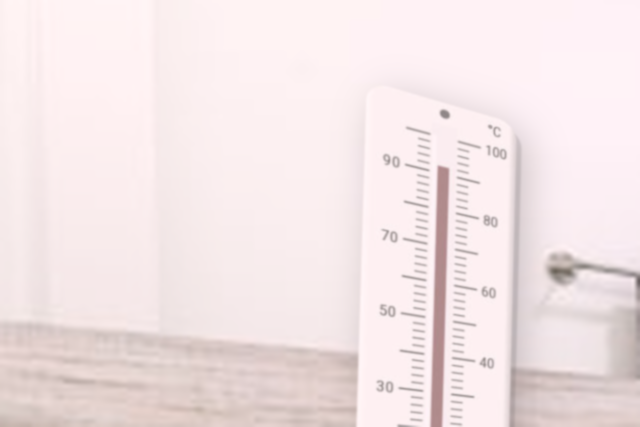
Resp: 92°C
